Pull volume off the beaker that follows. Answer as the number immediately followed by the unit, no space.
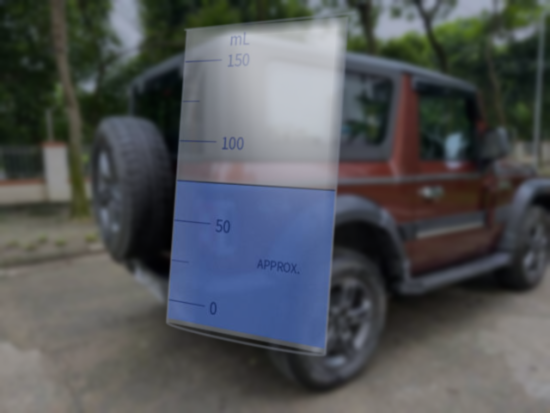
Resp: 75mL
